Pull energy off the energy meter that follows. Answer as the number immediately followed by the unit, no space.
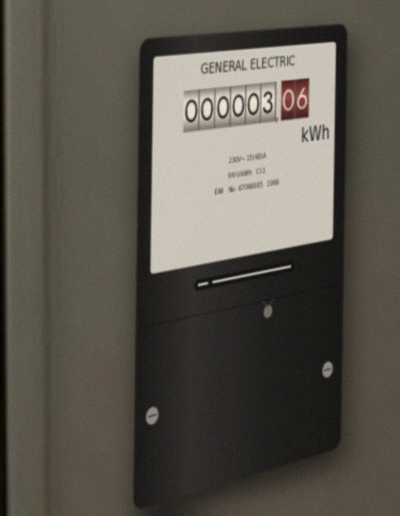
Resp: 3.06kWh
